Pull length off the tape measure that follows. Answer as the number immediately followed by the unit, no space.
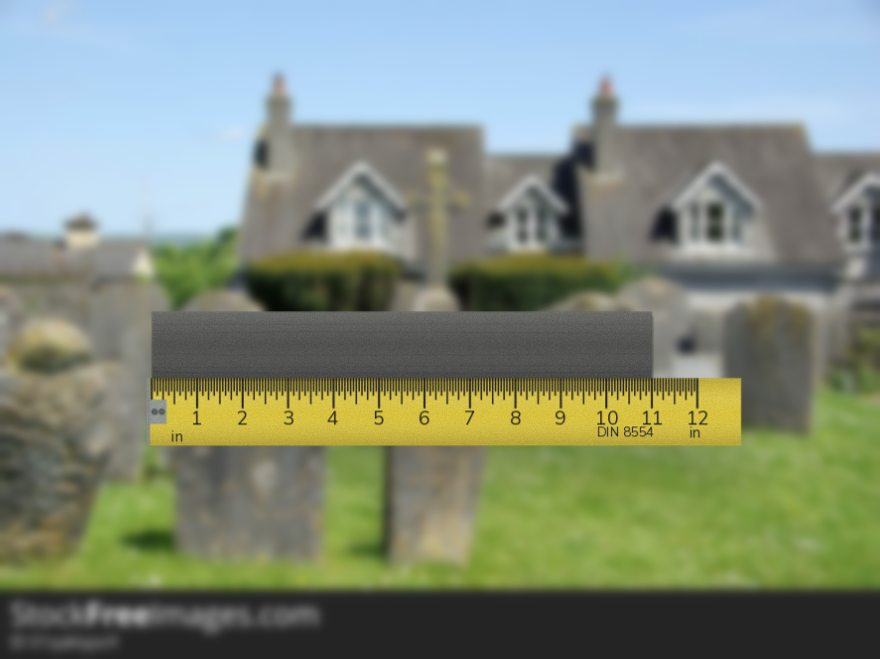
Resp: 11in
